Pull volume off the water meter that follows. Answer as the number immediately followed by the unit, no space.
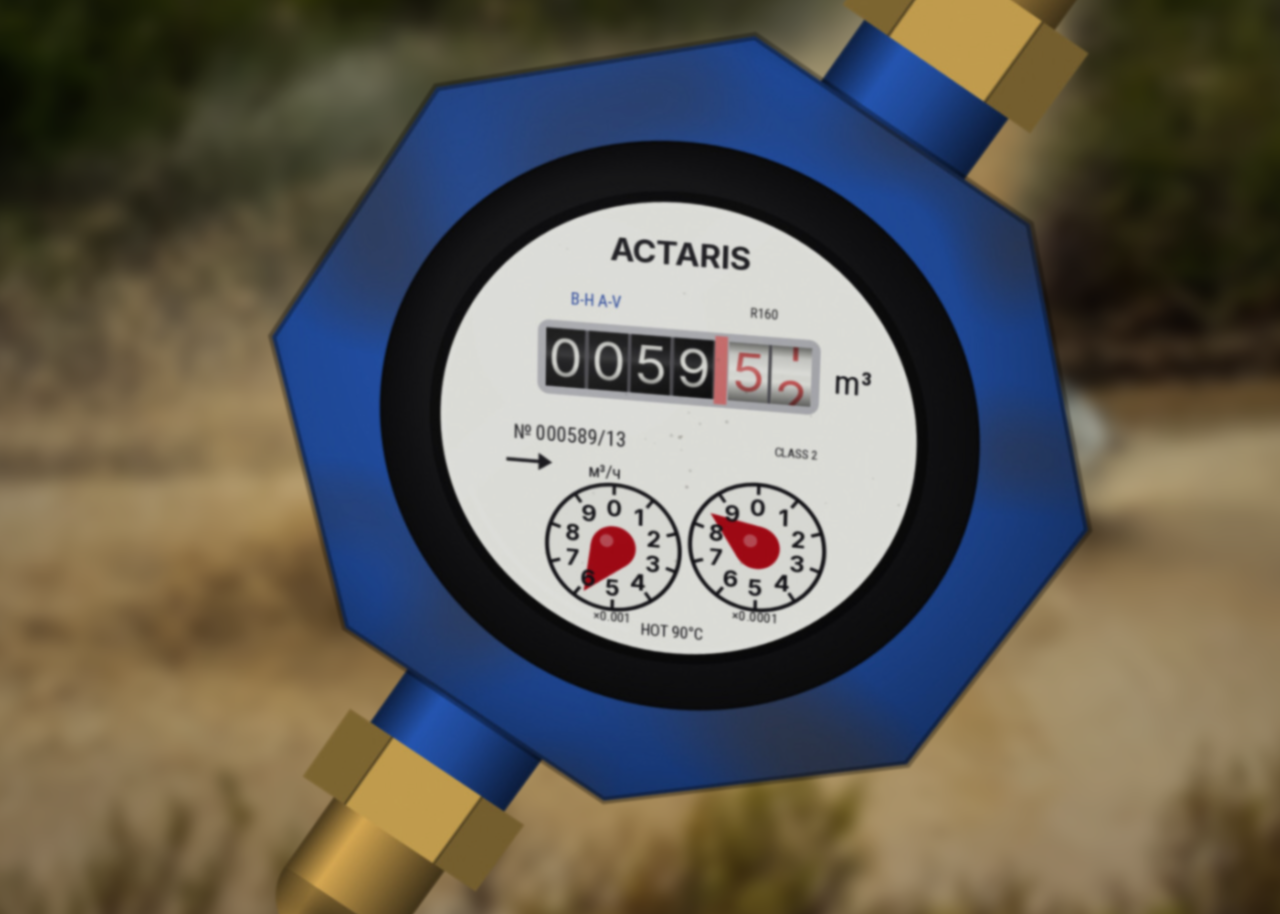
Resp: 59.5158m³
